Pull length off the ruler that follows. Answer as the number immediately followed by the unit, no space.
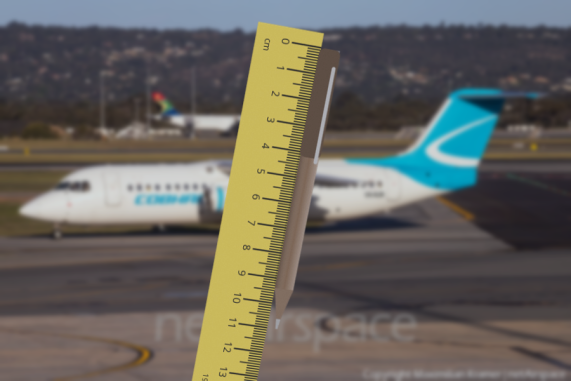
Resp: 11cm
